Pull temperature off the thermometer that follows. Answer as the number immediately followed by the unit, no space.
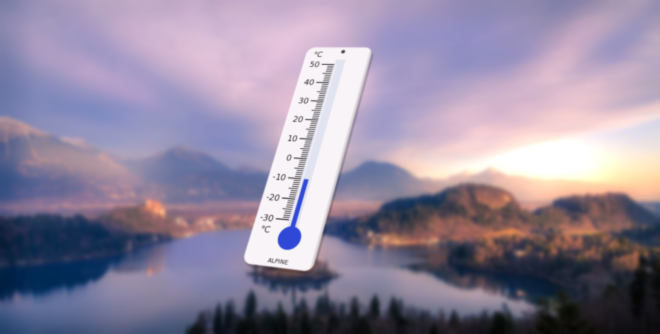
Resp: -10°C
